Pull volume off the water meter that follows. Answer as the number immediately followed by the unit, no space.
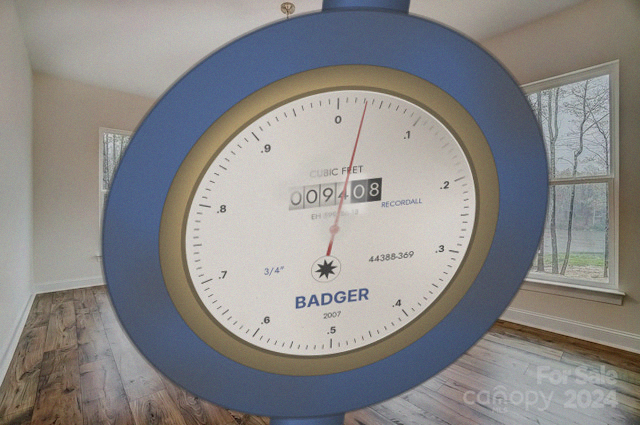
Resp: 9408.03ft³
